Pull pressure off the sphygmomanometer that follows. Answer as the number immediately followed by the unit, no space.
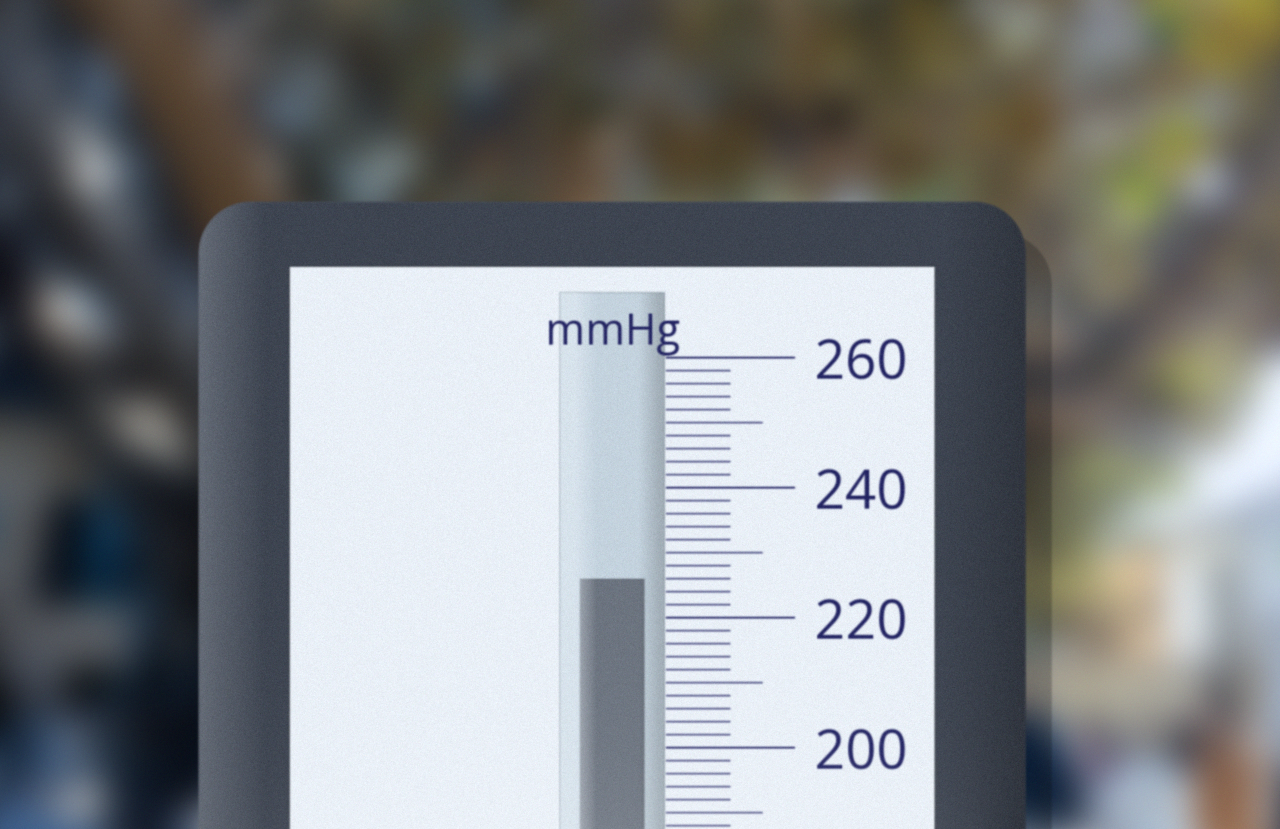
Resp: 226mmHg
